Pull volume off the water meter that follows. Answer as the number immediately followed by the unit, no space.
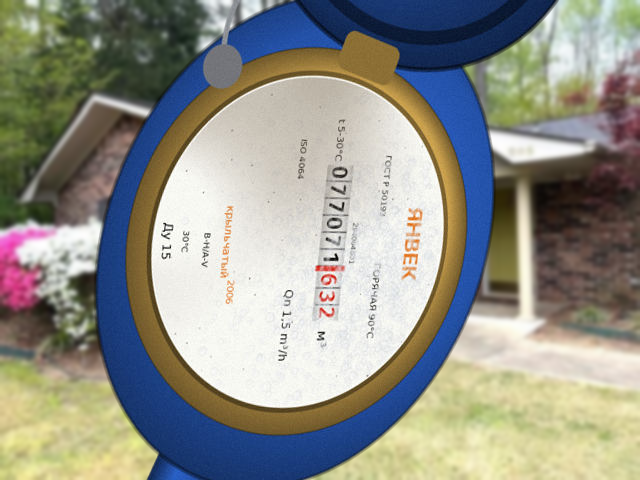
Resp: 77071.632m³
